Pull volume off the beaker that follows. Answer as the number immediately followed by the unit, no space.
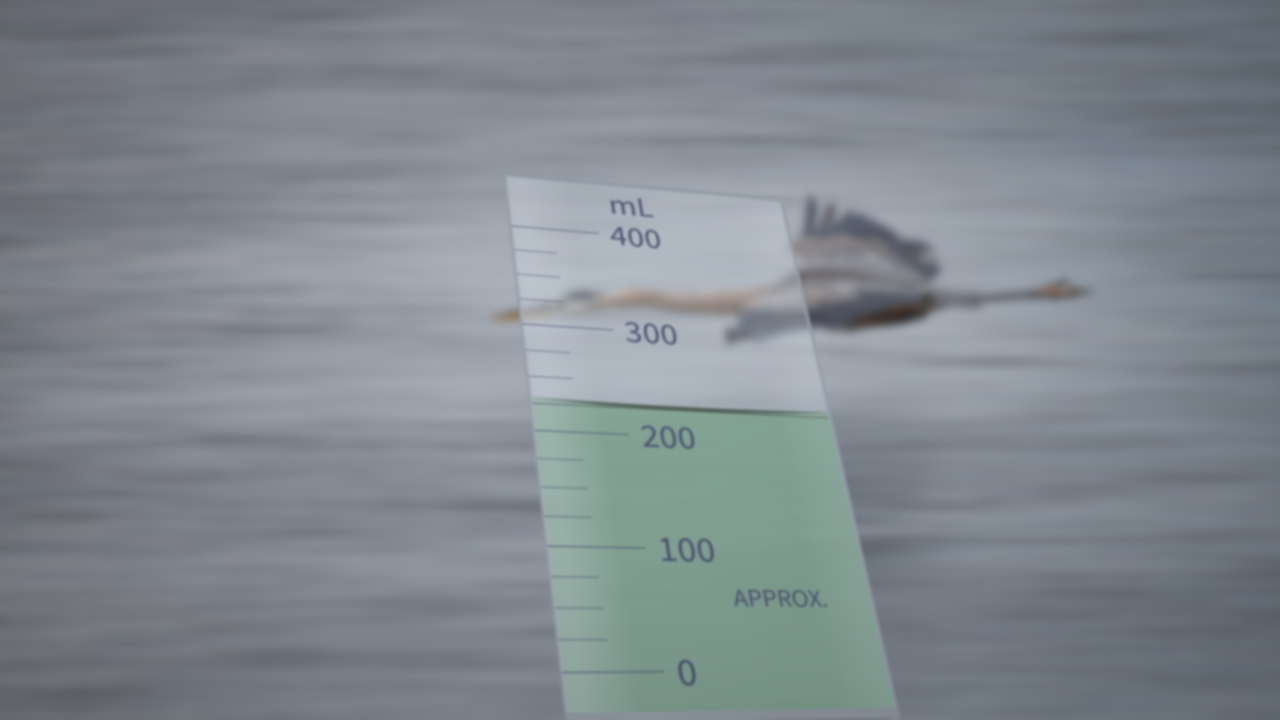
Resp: 225mL
